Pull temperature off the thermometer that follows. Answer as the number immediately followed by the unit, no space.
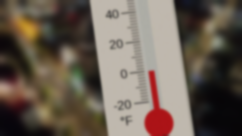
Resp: 0°F
